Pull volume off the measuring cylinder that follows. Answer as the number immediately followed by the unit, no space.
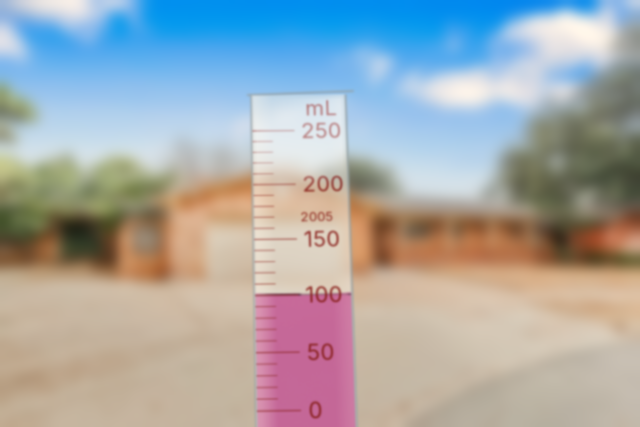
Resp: 100mL
